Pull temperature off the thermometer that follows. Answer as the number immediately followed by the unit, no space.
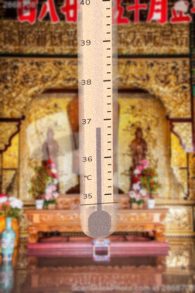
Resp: 36.8°C
